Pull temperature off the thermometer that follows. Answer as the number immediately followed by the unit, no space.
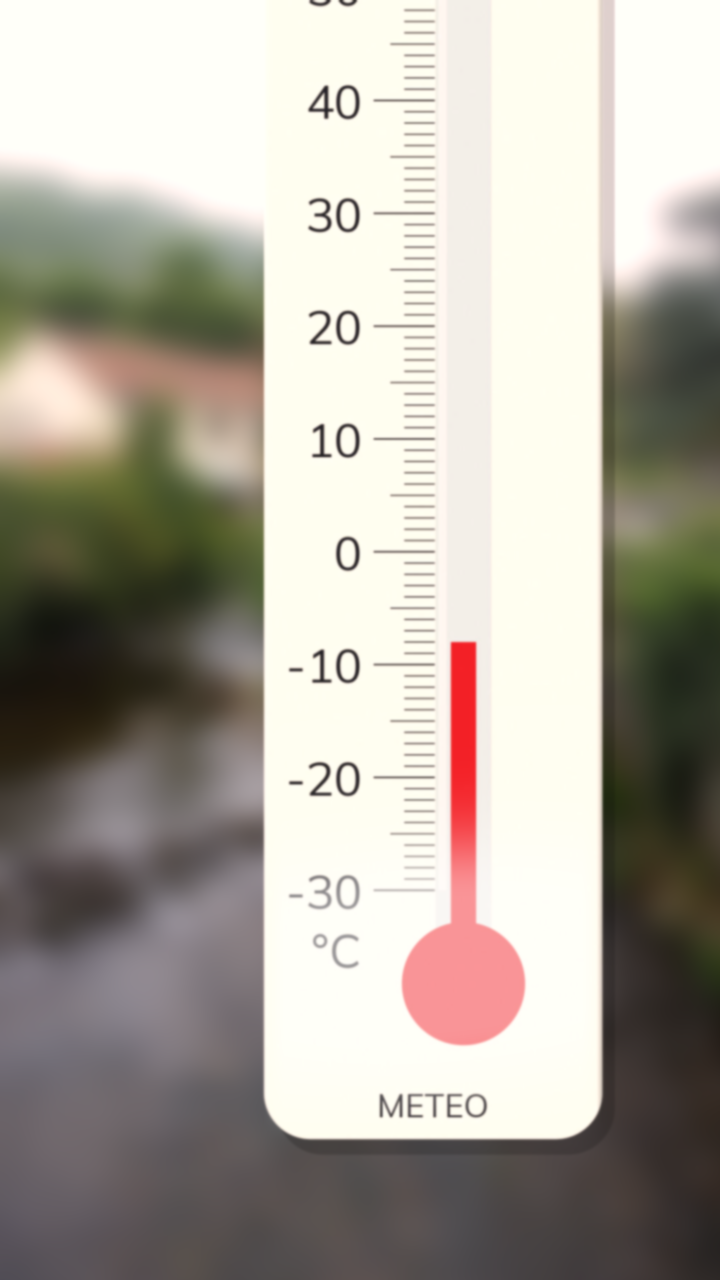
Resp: -8°C
